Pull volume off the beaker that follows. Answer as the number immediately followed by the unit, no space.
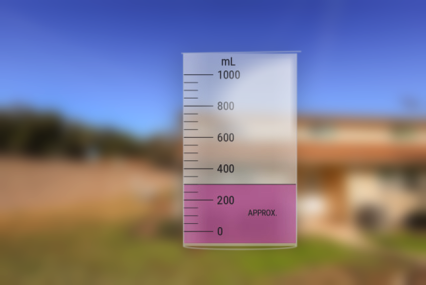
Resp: 300mL
